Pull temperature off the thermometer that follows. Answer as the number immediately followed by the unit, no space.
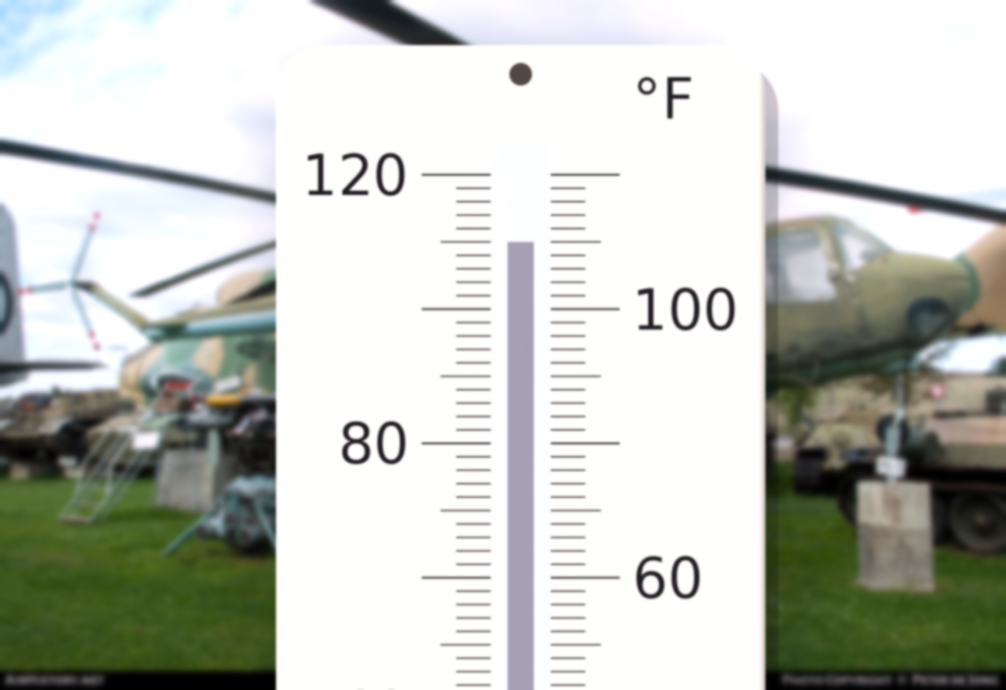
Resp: 110°F
